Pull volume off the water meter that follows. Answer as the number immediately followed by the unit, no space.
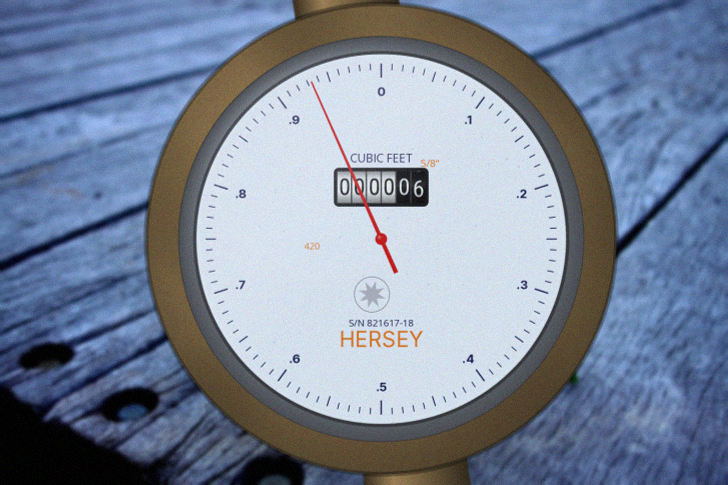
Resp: 5.93ft³
